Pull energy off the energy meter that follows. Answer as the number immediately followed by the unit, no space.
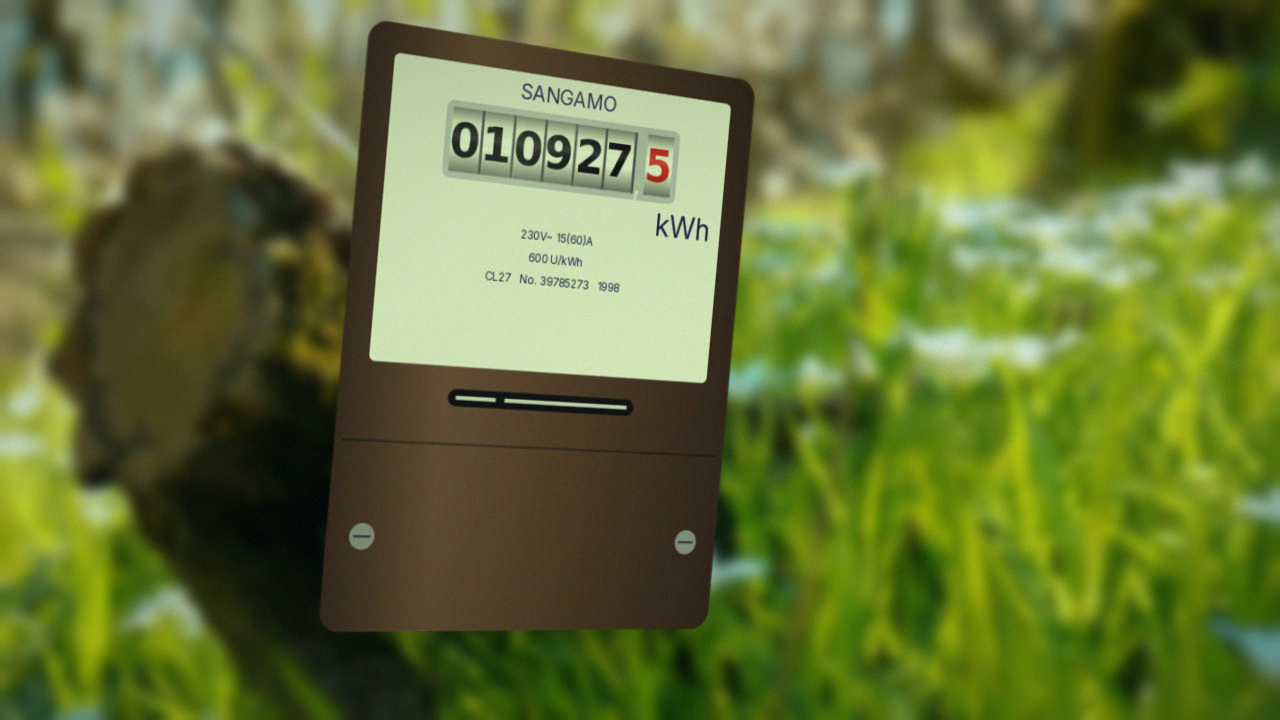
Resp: 10927.5kWh
